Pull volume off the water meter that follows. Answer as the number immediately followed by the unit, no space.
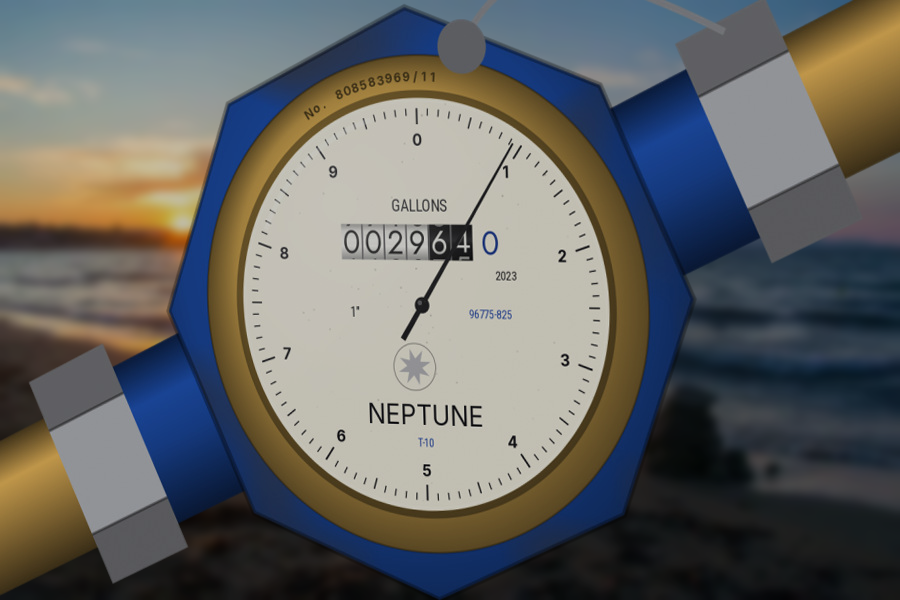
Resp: 29640.9gal
